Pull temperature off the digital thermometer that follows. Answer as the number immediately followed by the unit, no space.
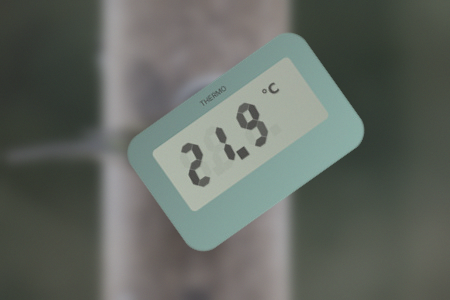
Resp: 21.9°C
